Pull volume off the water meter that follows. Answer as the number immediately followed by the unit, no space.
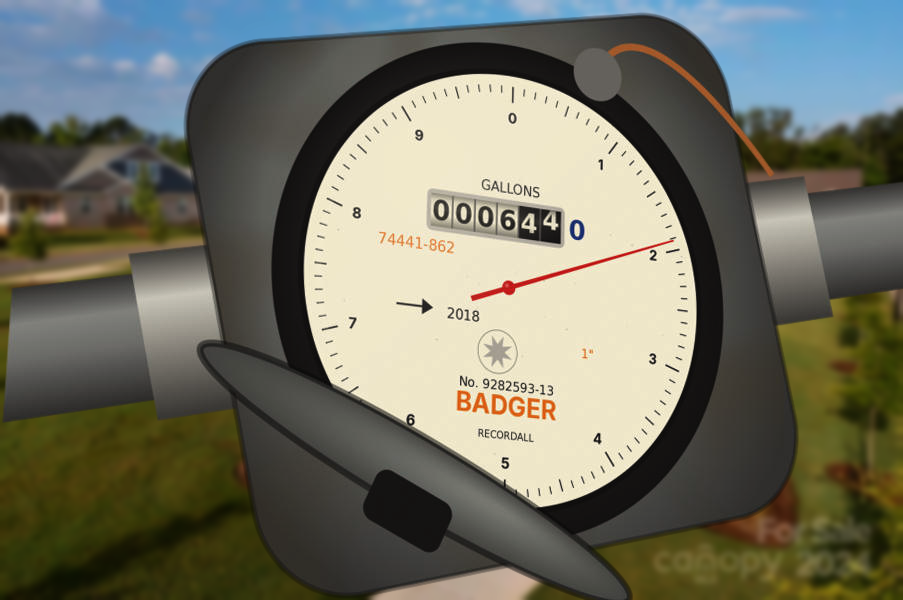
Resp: 6441.9gal
